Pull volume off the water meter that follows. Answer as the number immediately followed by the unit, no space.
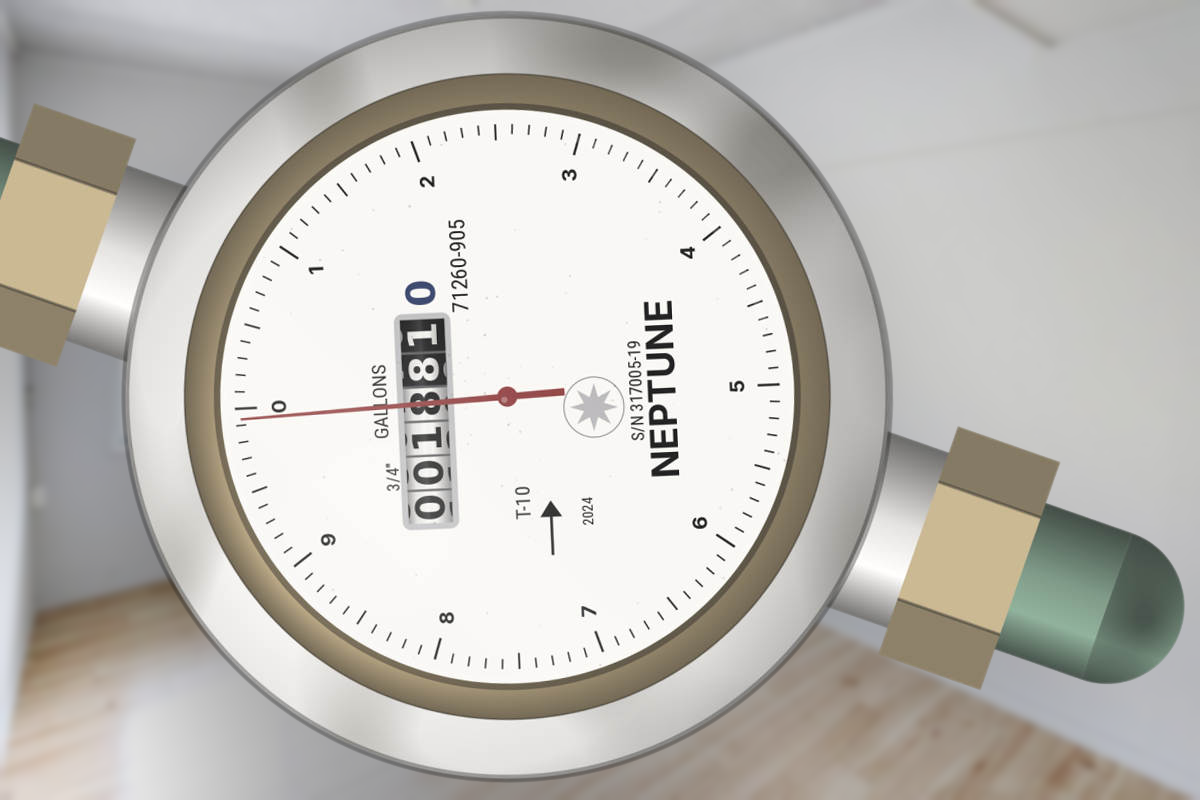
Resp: 18809.9gal
